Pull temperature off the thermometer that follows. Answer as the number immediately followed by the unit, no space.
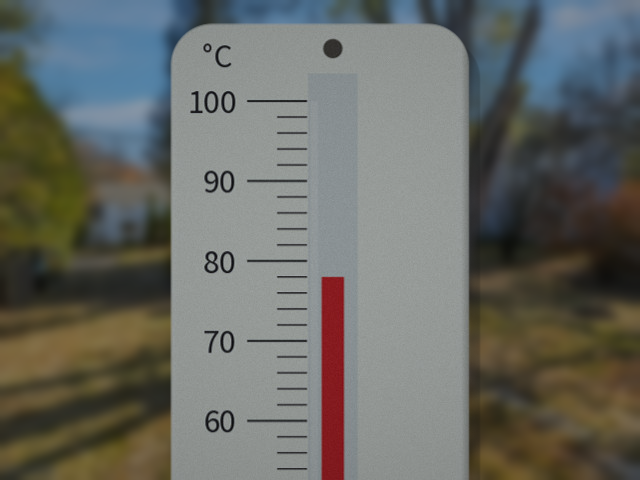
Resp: 78°C
